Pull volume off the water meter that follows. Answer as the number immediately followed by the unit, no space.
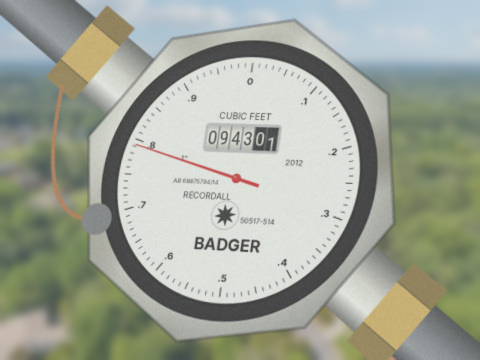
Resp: 94300.79ft³
